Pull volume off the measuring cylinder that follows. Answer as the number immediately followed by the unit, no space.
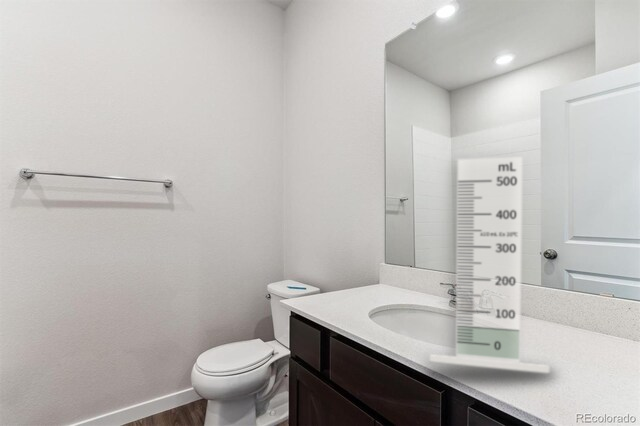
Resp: 50mL
